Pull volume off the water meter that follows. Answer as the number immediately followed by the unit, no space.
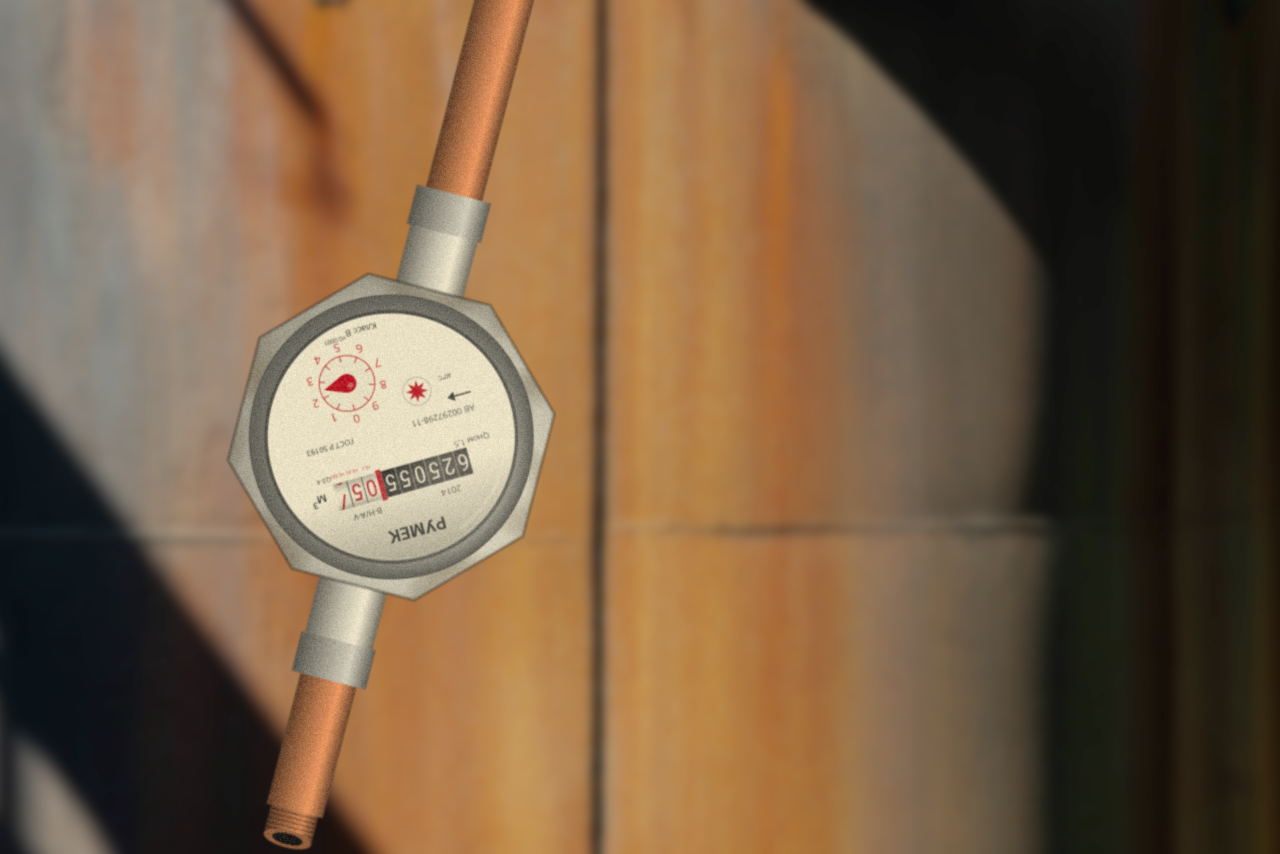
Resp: 625055.0572m³
